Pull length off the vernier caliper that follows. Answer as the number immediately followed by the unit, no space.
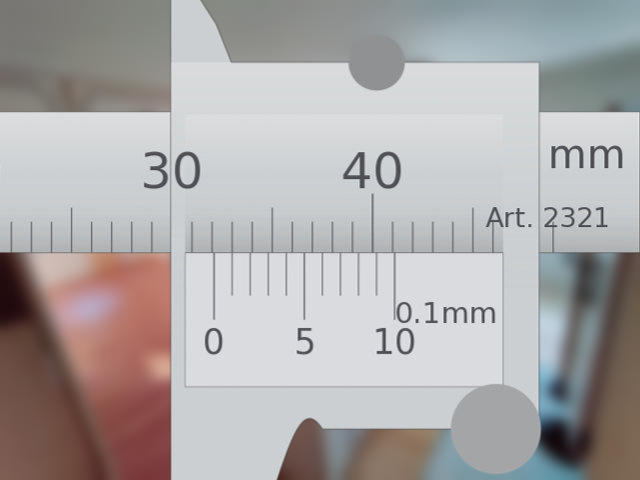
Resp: 32.1mm
